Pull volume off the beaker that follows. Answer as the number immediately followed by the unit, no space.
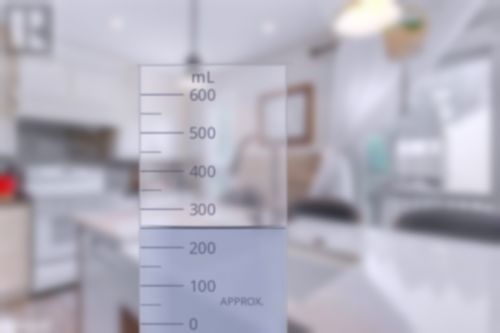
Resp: 250mL
